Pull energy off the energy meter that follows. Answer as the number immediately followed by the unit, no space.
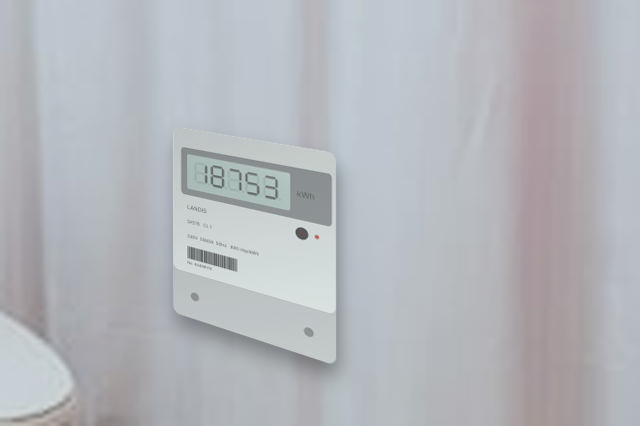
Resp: 18753kWh
